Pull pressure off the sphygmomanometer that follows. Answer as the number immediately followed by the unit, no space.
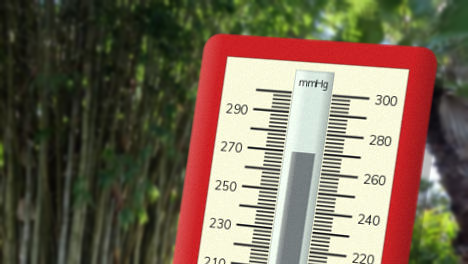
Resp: 270mmHg
